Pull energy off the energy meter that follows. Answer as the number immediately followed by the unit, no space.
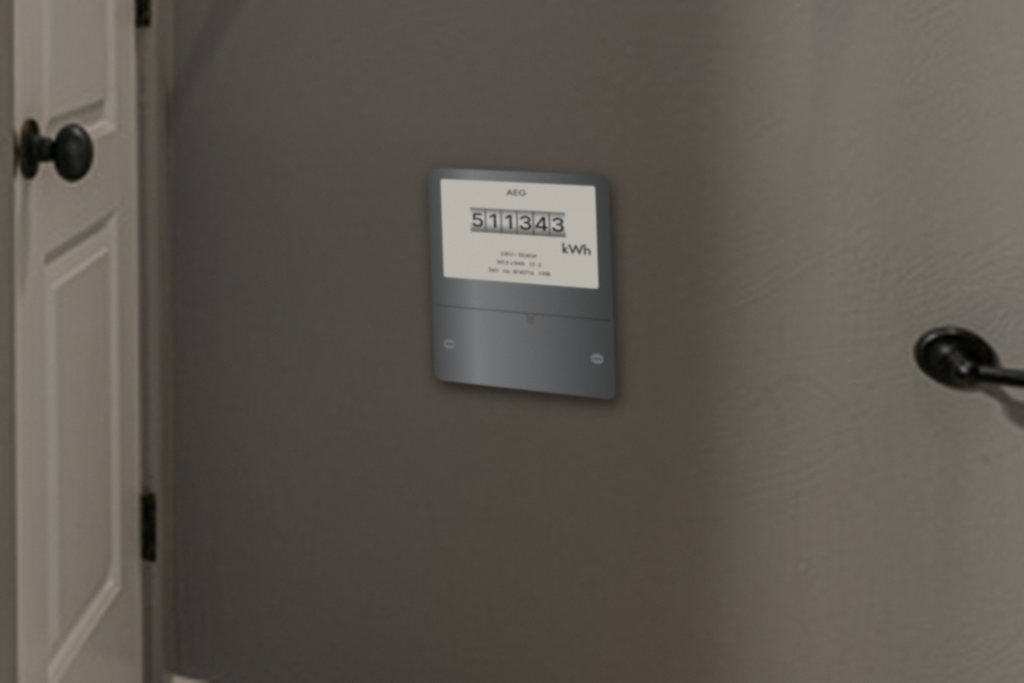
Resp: 511343kWh
